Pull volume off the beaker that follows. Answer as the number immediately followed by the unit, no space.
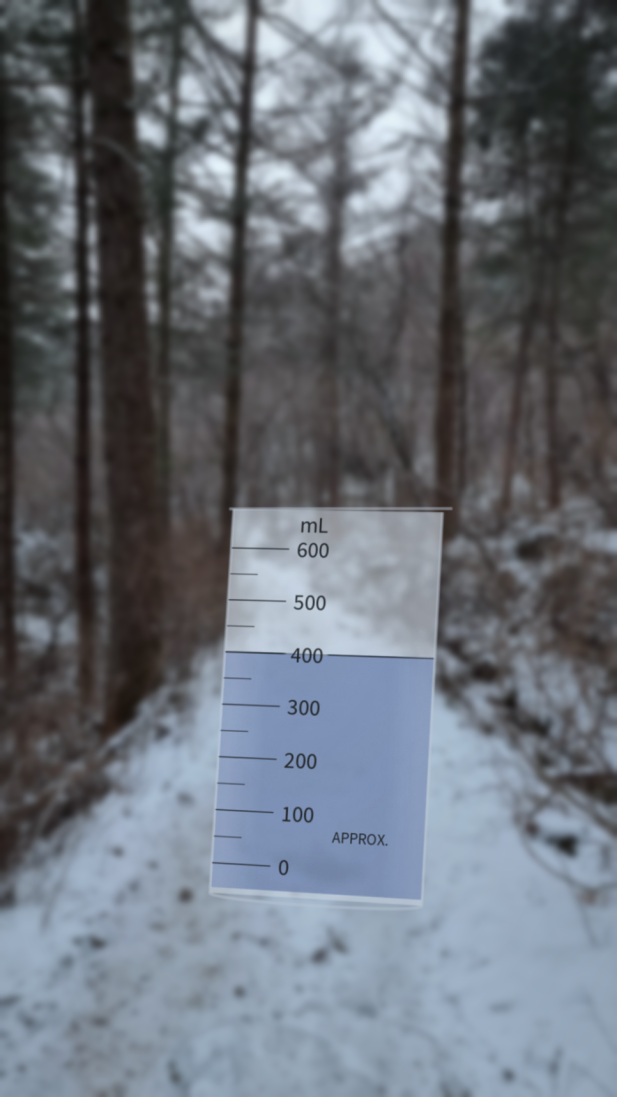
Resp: 400mL
